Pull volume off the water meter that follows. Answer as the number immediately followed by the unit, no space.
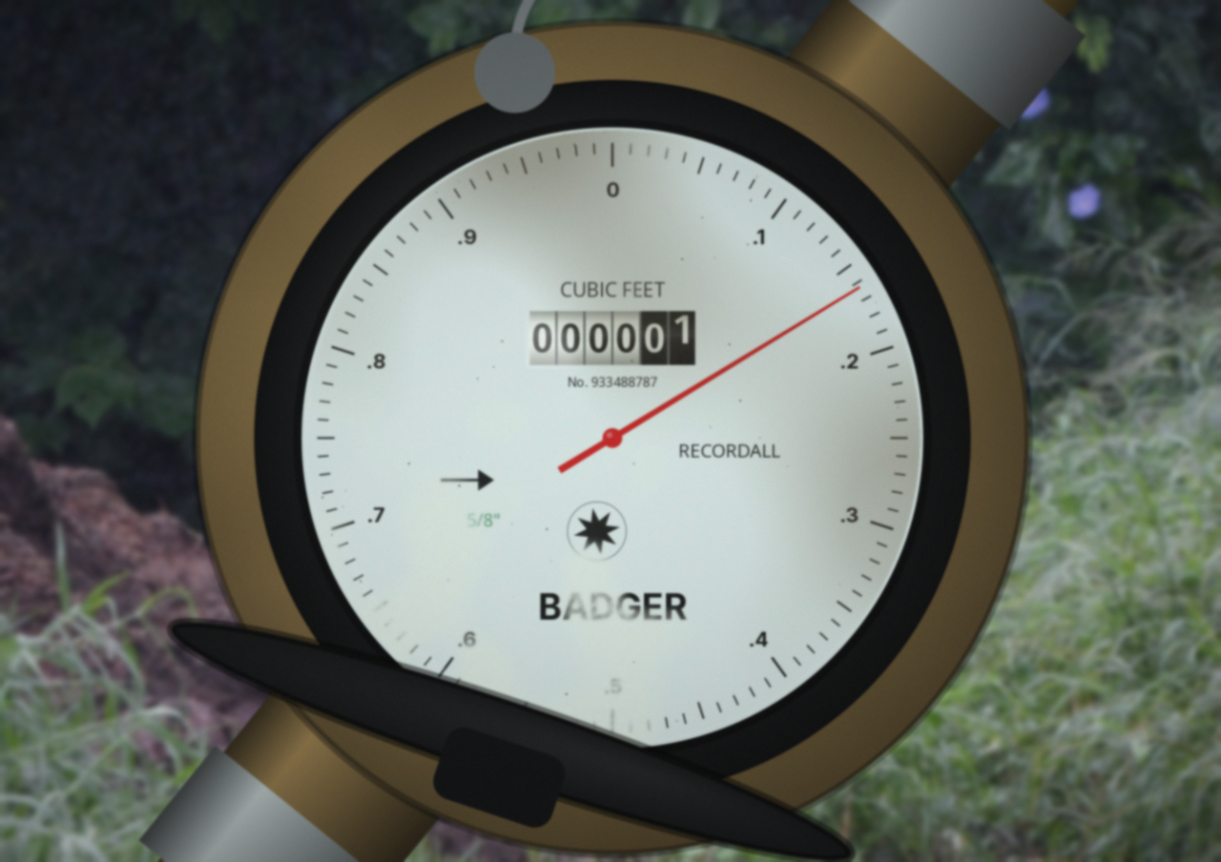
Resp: 1.16ft³
